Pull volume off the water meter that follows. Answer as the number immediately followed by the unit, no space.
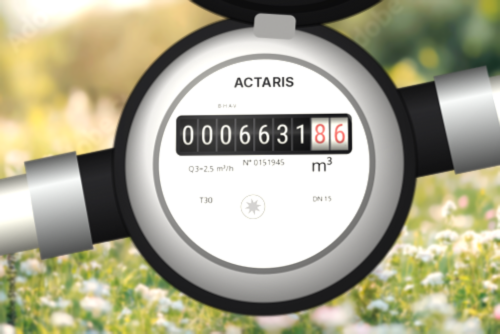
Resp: 6631.86m³
